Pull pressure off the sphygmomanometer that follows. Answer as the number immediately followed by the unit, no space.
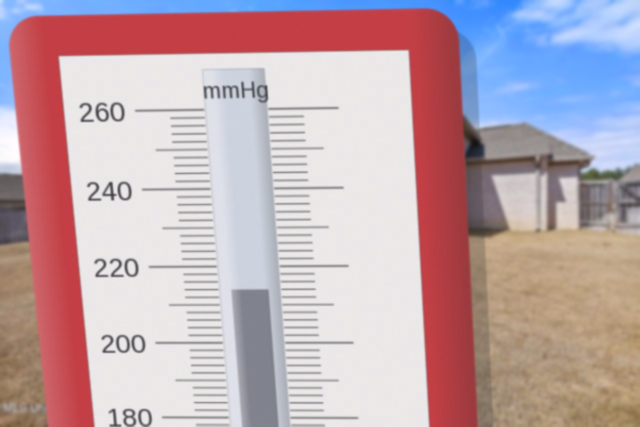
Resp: 214mmHg
